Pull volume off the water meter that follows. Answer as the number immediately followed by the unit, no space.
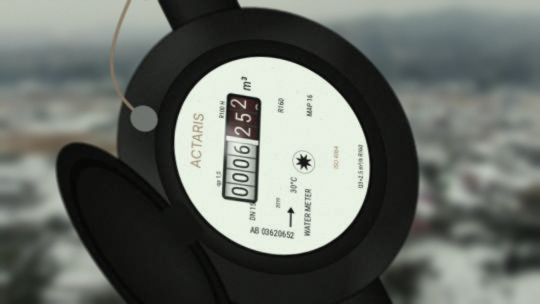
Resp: 6.252m³
